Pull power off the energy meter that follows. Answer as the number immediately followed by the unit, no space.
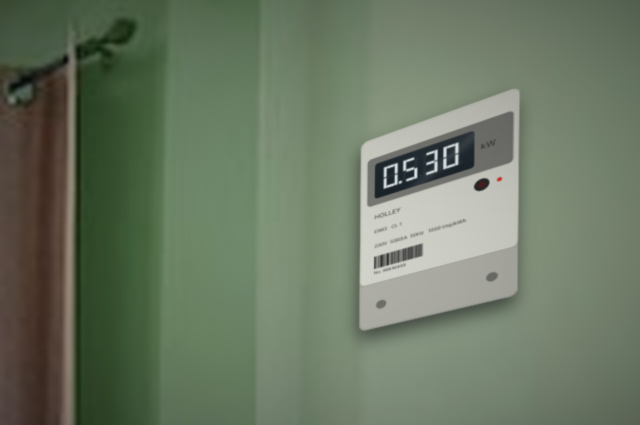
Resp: 0.530kW
